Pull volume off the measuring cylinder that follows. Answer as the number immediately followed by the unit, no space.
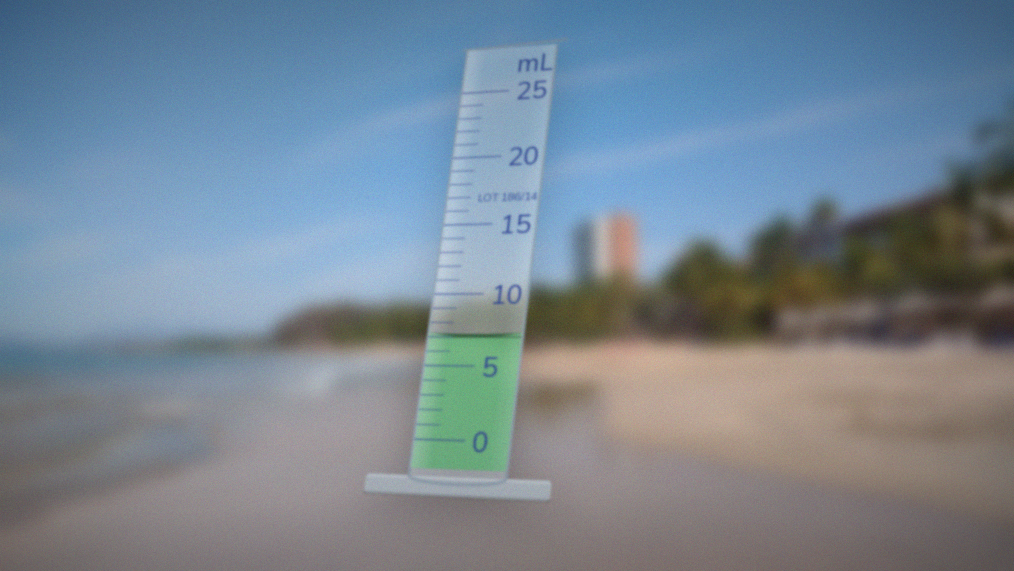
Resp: 7mL
